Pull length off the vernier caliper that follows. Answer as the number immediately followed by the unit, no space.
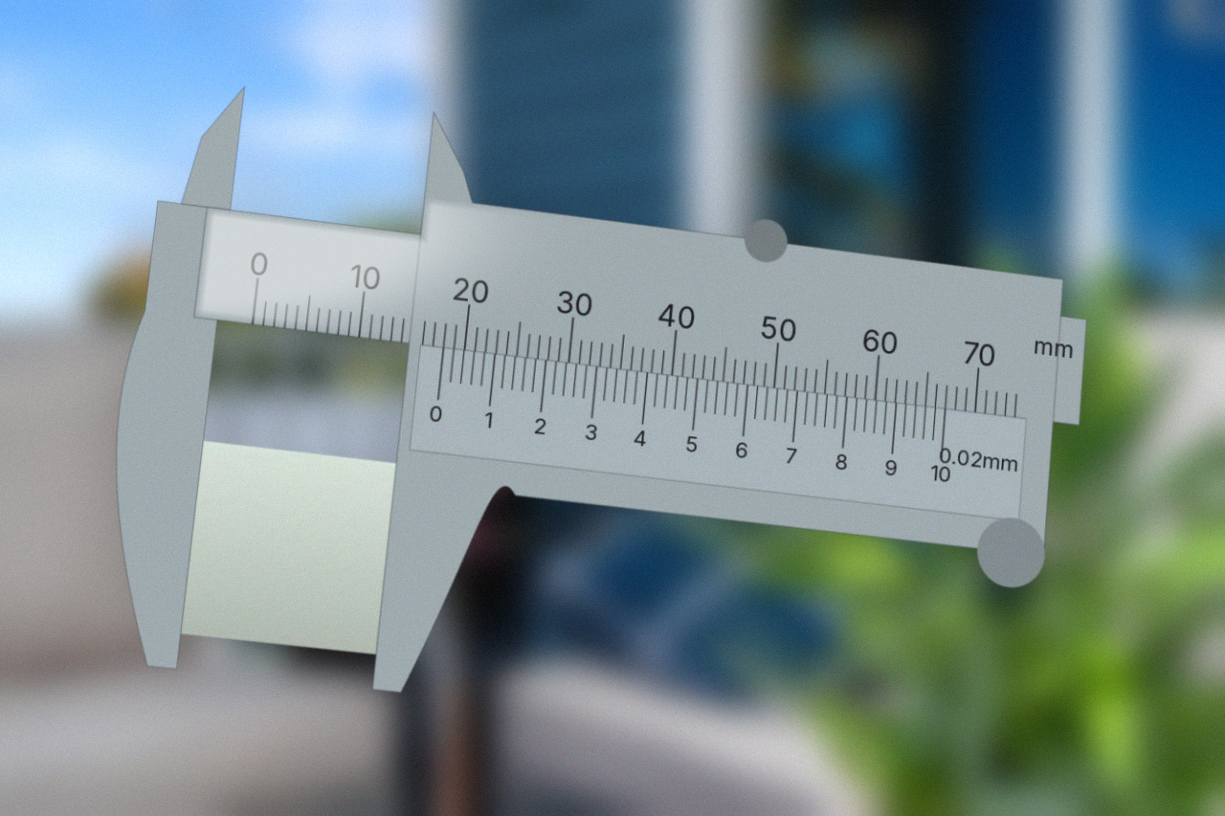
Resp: 18.0mm
